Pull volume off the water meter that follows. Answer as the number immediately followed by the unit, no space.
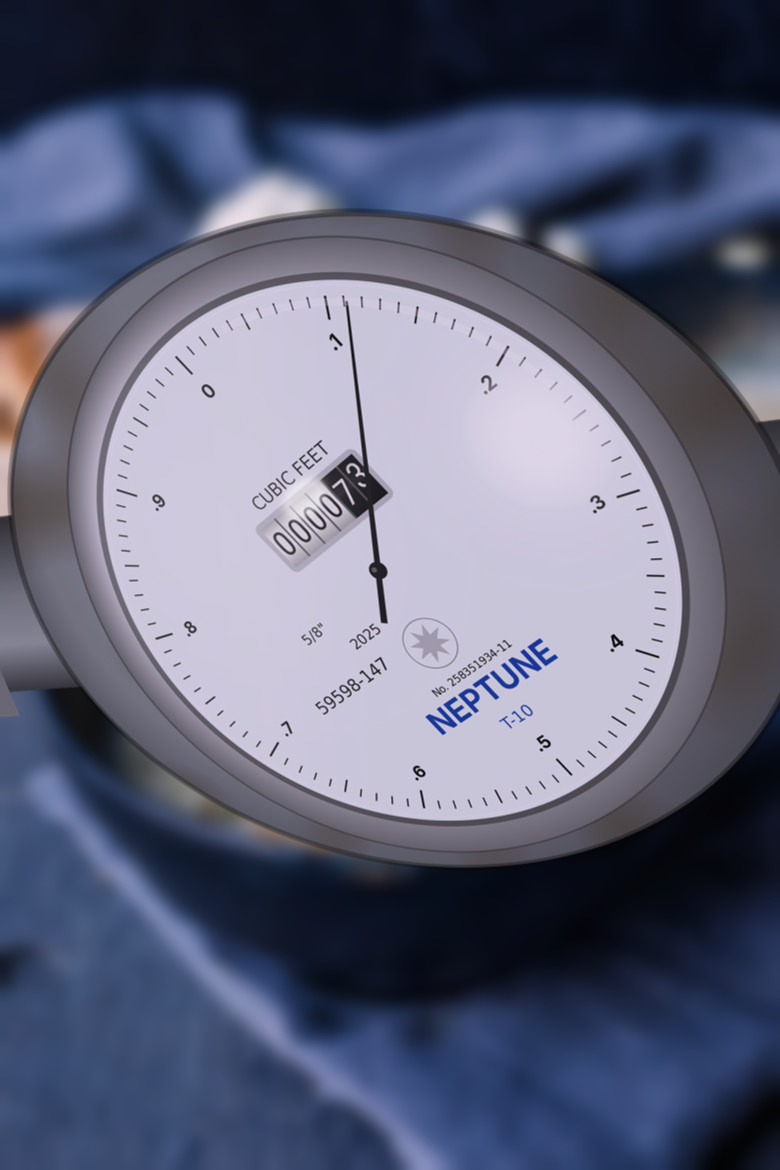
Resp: 73.11ft³
